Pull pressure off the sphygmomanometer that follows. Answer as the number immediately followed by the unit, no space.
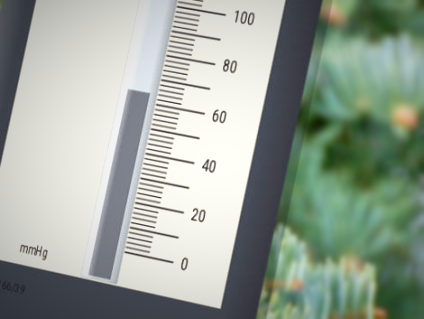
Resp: 64mmHg
